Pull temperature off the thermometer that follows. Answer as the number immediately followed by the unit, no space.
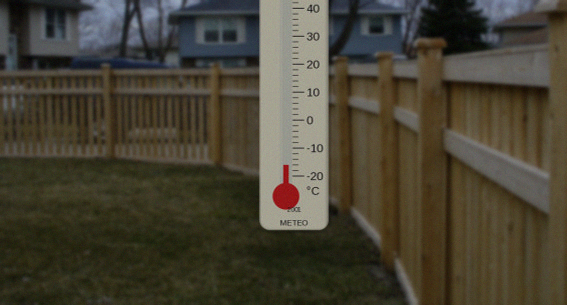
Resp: -16°C
